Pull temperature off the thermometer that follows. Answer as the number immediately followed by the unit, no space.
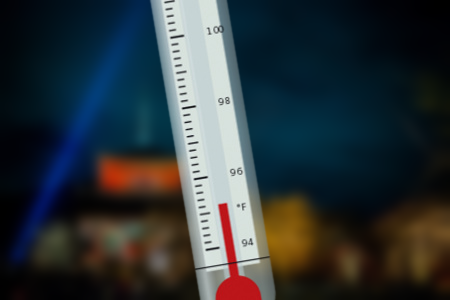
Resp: 95.2°F
